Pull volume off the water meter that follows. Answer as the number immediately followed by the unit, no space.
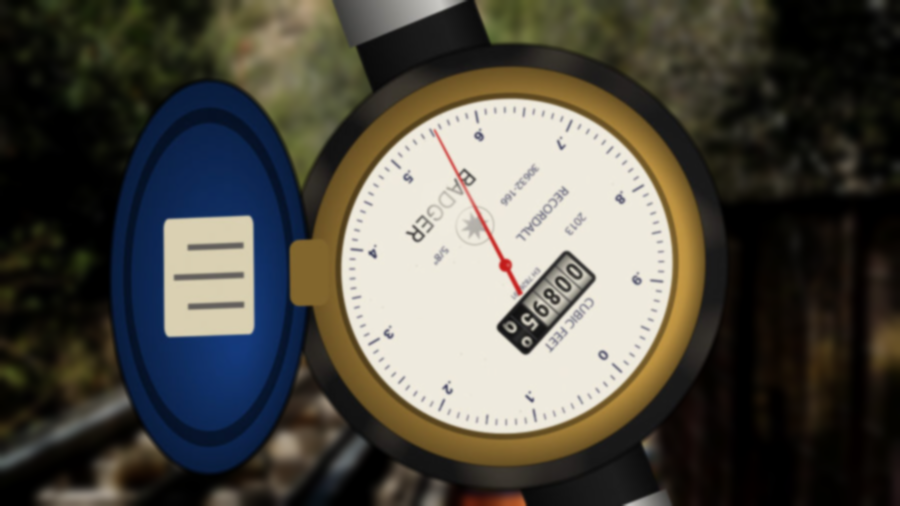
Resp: 8958.55ft³
